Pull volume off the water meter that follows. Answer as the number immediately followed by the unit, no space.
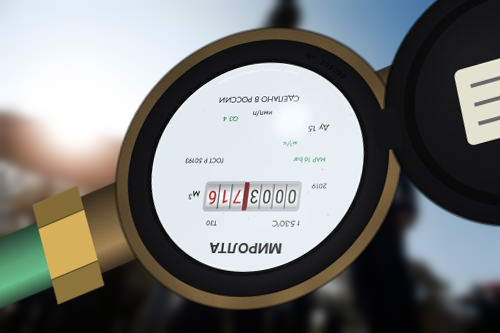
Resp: 3.716m³
